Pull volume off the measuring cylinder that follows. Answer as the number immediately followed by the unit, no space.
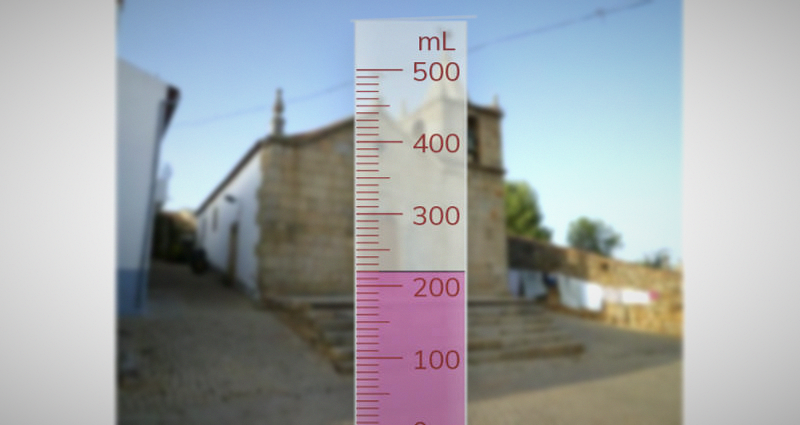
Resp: 220mL
